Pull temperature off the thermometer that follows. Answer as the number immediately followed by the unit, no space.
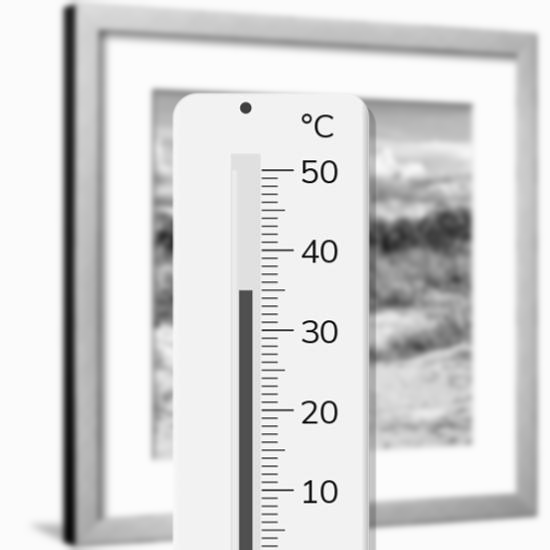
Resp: 35°C
